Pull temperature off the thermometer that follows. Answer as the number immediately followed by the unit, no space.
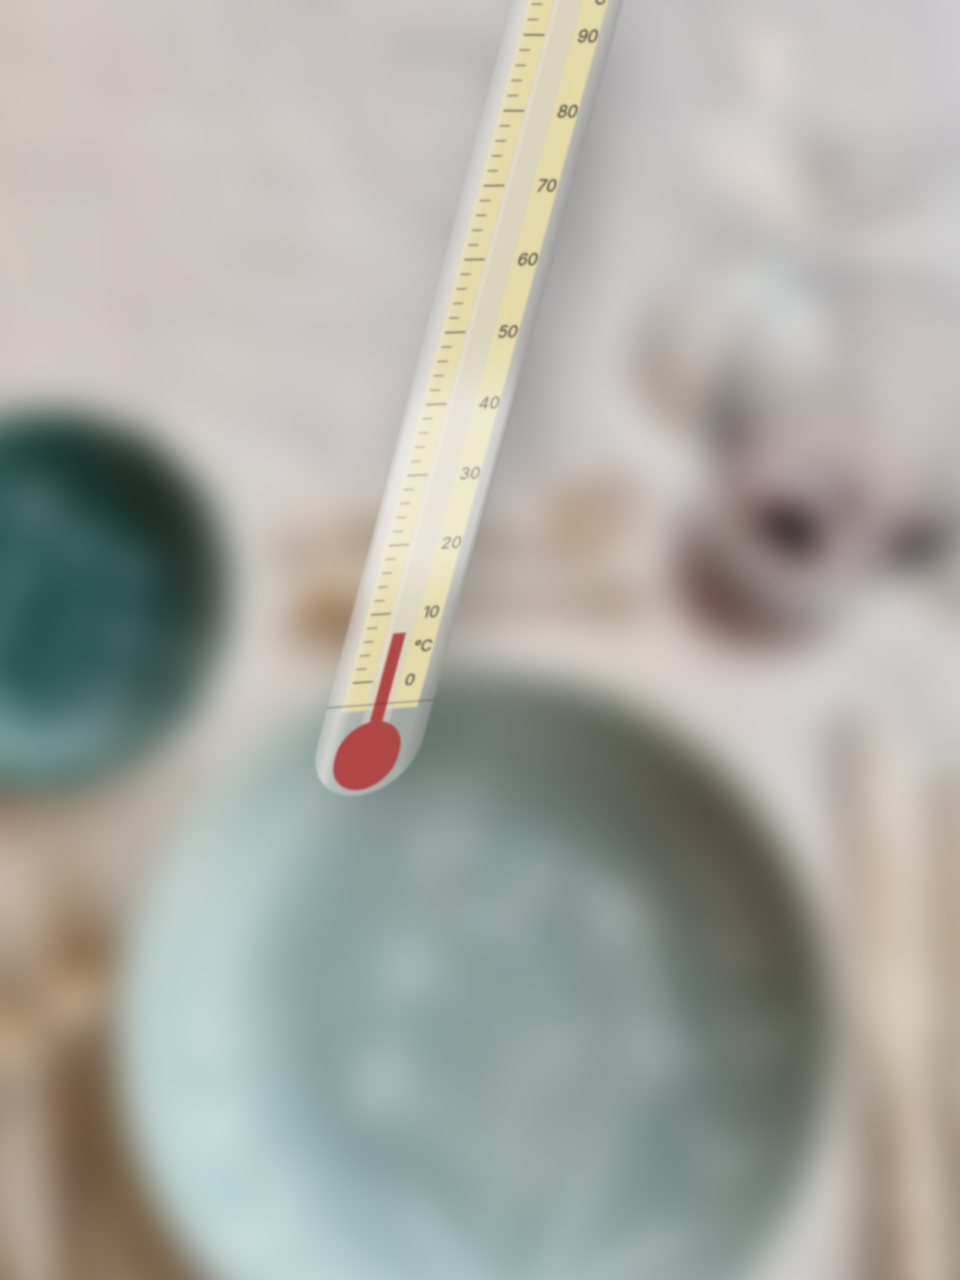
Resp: 7°C
